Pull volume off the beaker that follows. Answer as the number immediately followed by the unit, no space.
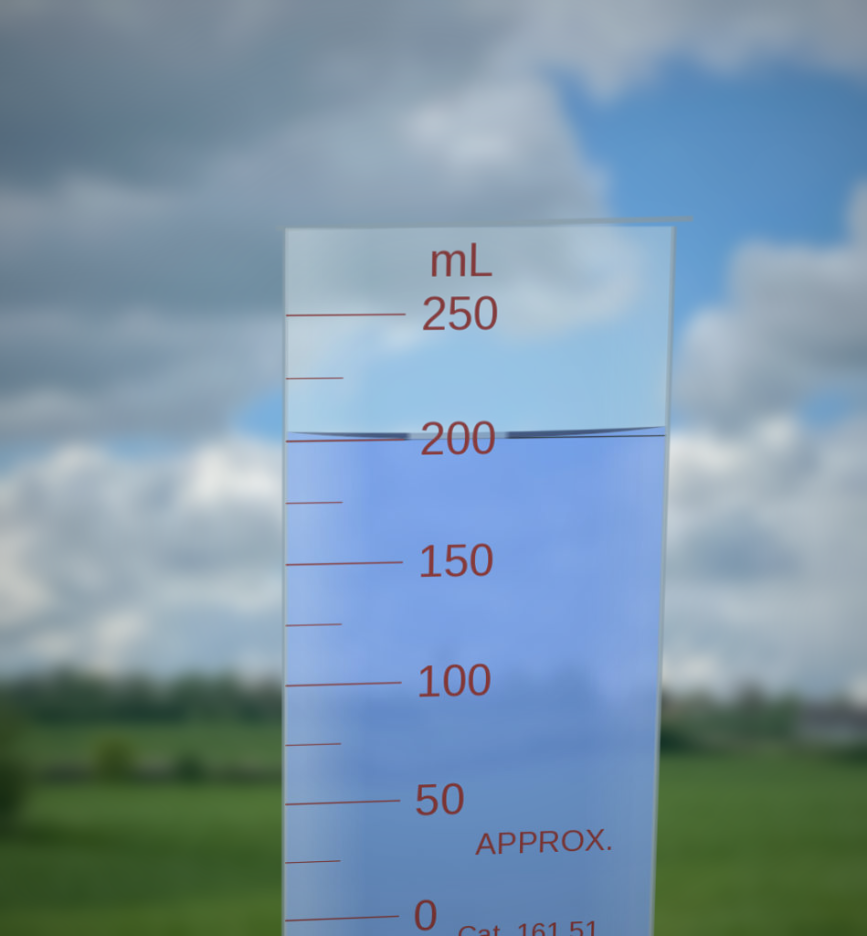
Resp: 200mL
